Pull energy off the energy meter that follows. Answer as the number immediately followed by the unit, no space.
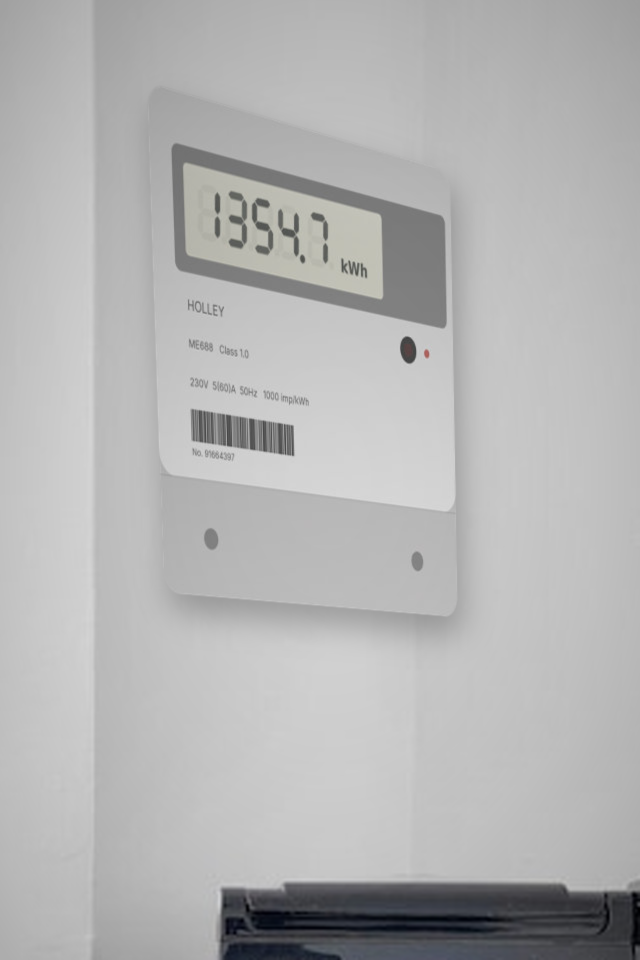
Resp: 1354.7kWh
